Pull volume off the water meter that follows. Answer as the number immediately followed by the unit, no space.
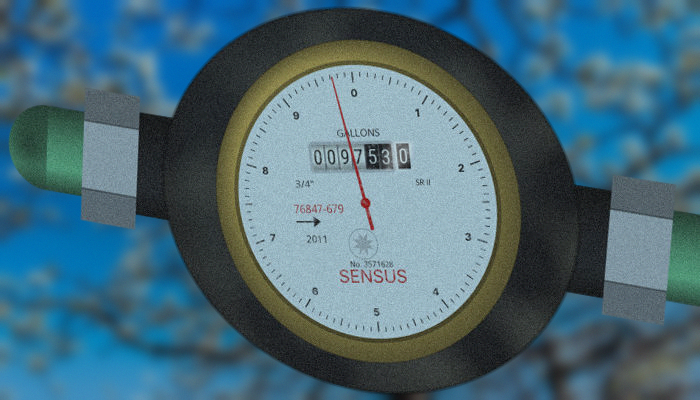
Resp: 97529.7gal
